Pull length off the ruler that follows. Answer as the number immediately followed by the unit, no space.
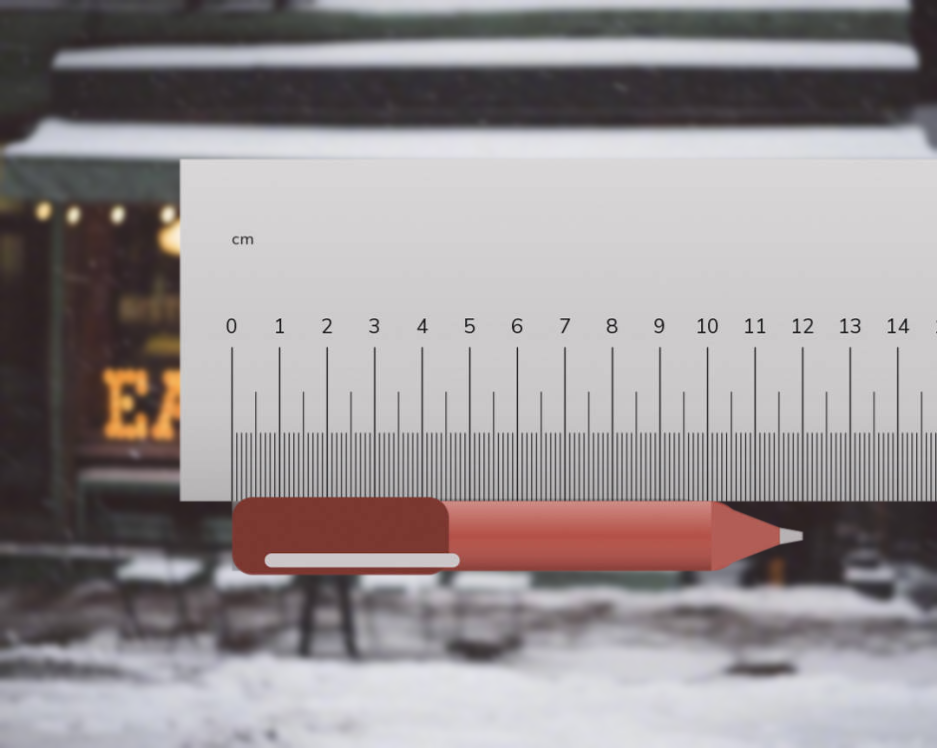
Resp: 12cm
